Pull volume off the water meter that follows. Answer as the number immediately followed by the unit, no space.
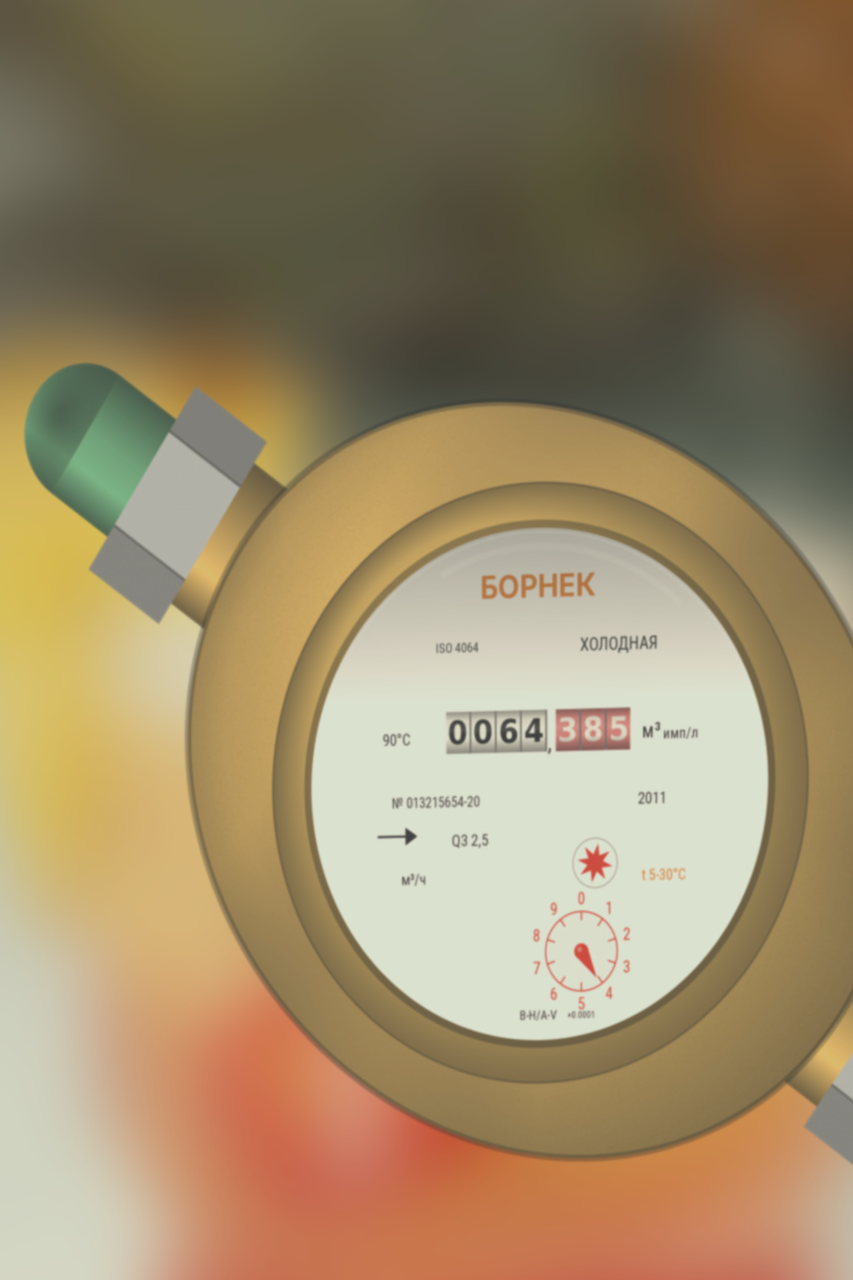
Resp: 64.3854m³
